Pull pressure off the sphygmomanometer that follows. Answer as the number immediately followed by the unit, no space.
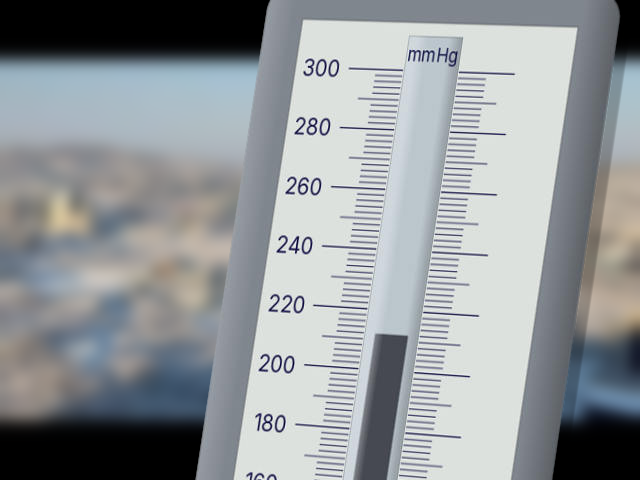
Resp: 212mmHg
